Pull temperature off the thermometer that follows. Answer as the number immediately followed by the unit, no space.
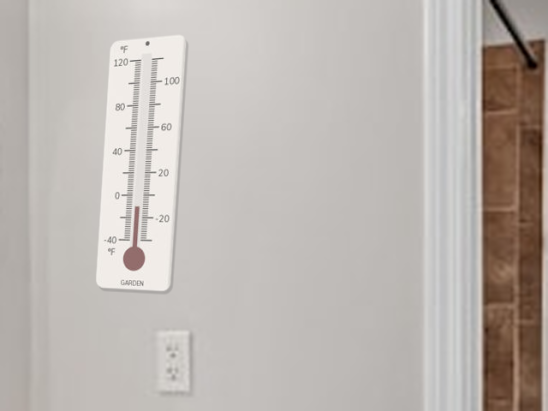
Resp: -10°F
